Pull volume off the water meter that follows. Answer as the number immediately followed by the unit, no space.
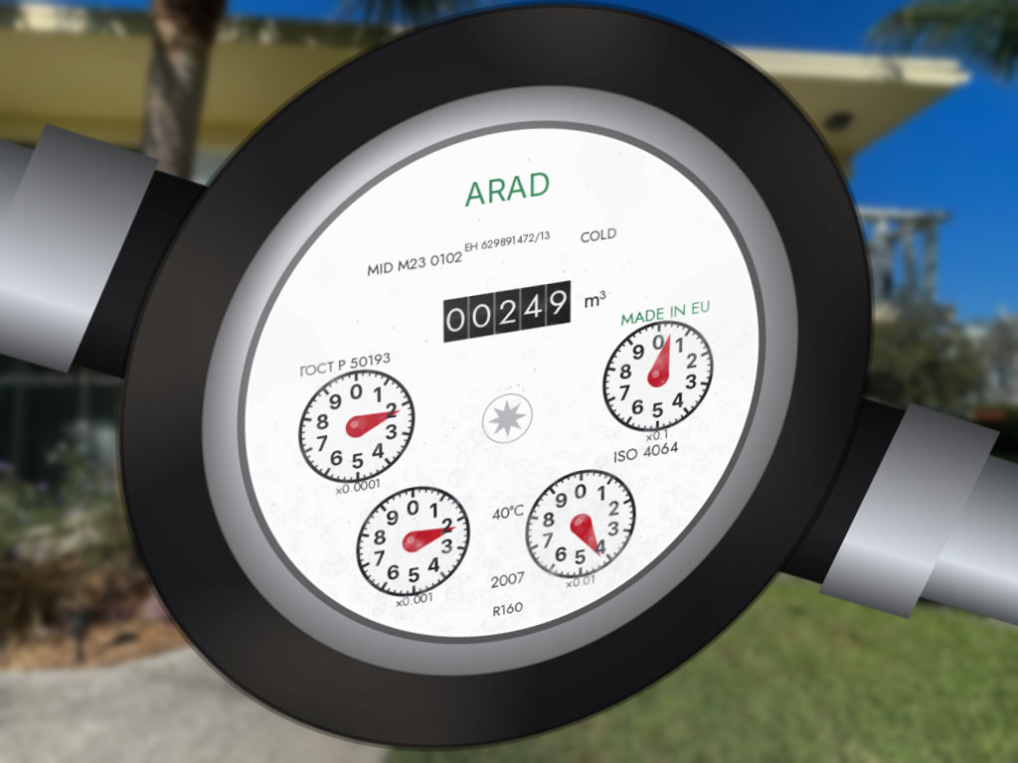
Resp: 249.0422m³
